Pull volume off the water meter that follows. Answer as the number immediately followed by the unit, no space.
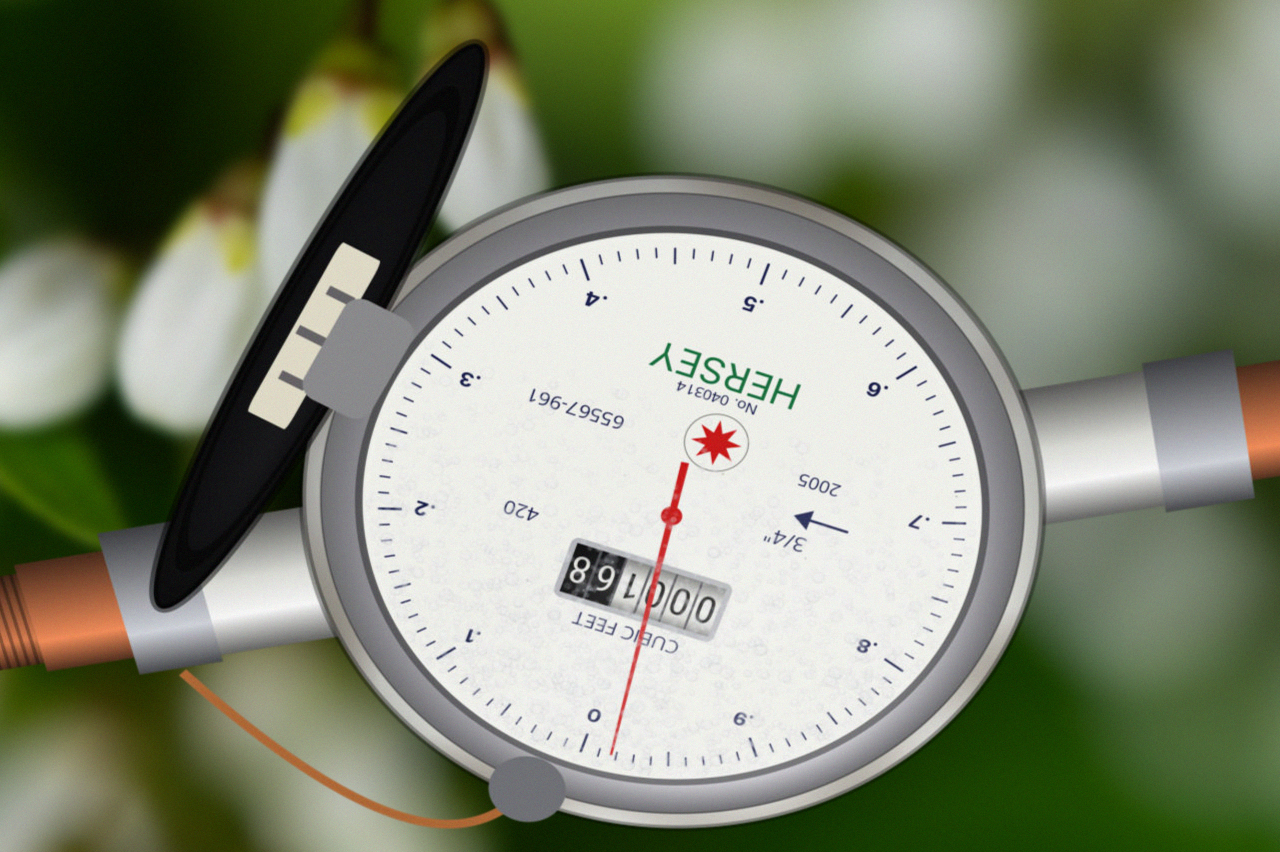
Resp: 167.98ft³
